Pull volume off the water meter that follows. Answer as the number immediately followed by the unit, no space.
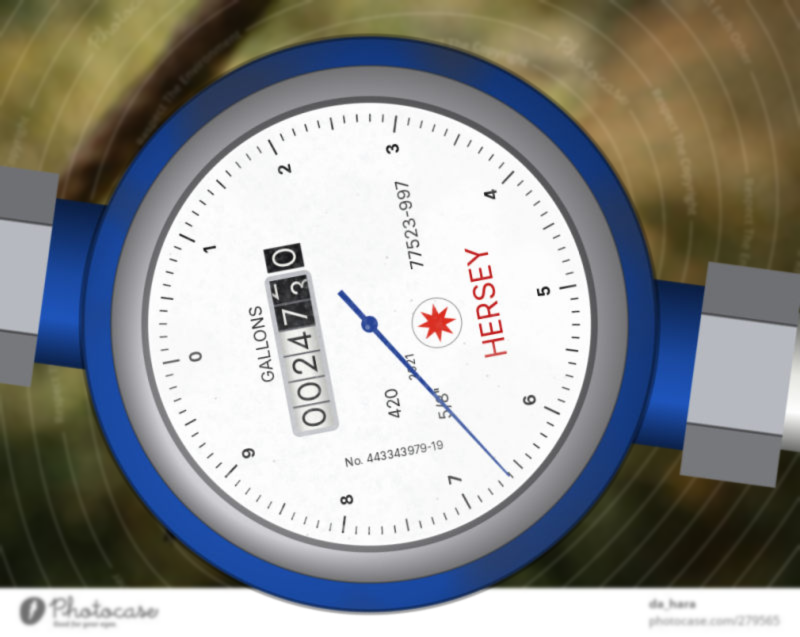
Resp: 24726.6gal
